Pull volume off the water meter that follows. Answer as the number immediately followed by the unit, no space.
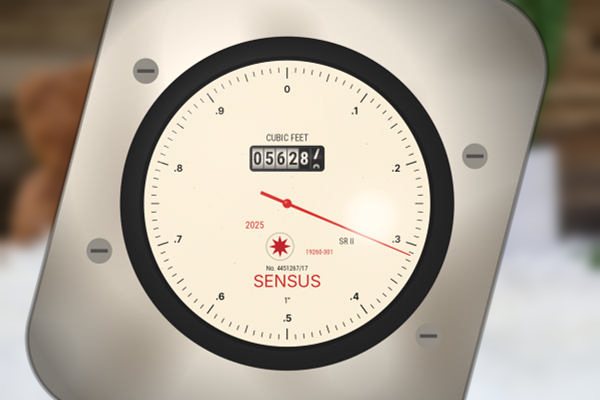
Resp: 56287.31ft³
